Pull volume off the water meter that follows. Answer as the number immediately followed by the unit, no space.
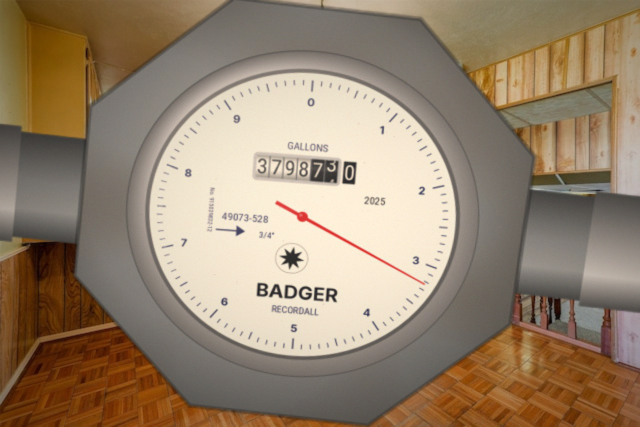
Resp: 3798733.2gal
